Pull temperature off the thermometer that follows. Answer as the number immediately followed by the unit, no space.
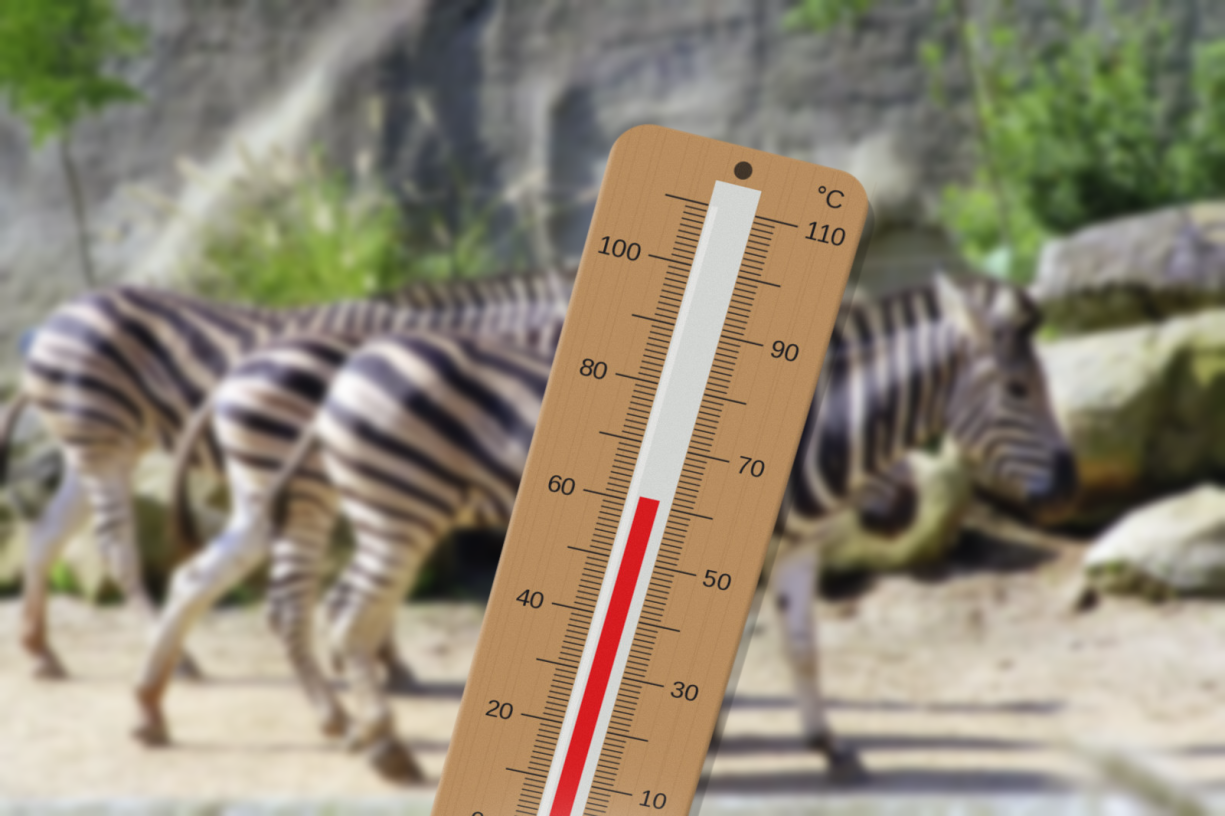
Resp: 61°C
